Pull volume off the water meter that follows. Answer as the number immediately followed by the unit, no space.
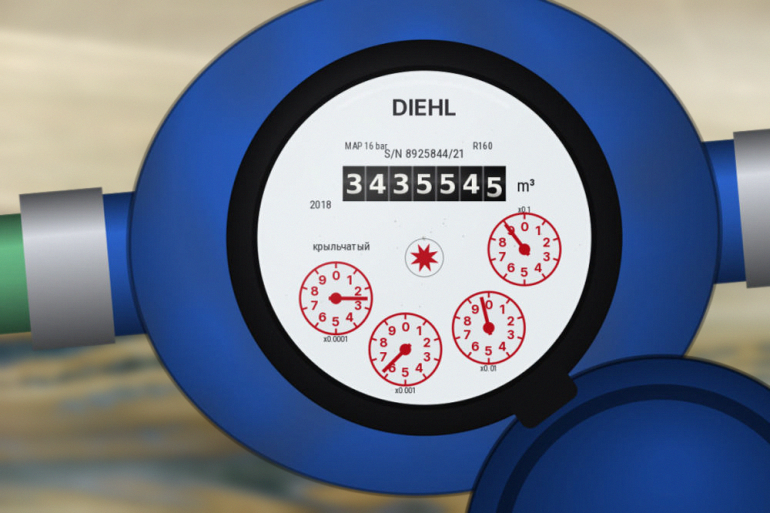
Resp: 3435544.8962m³
